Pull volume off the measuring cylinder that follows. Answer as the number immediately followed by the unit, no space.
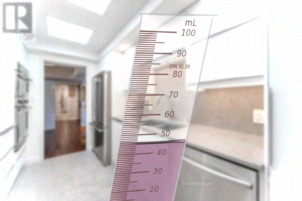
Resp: 45mL
